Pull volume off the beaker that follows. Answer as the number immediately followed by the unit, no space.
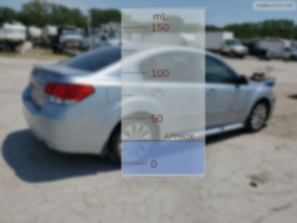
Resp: 25mL
